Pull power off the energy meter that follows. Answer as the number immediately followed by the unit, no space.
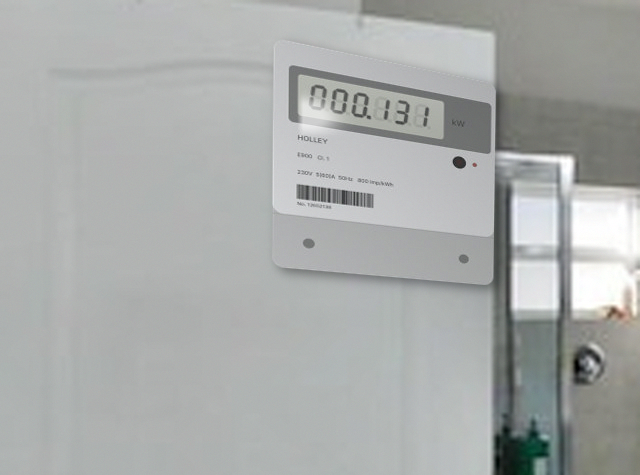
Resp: 0.131kW
